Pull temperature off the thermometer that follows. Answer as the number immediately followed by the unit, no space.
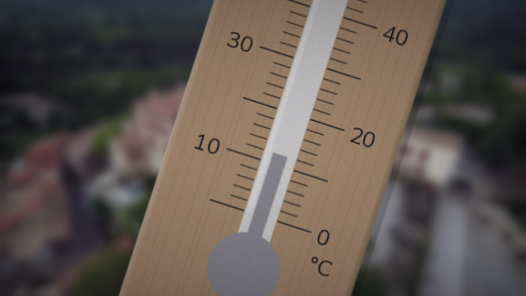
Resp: 12°C
